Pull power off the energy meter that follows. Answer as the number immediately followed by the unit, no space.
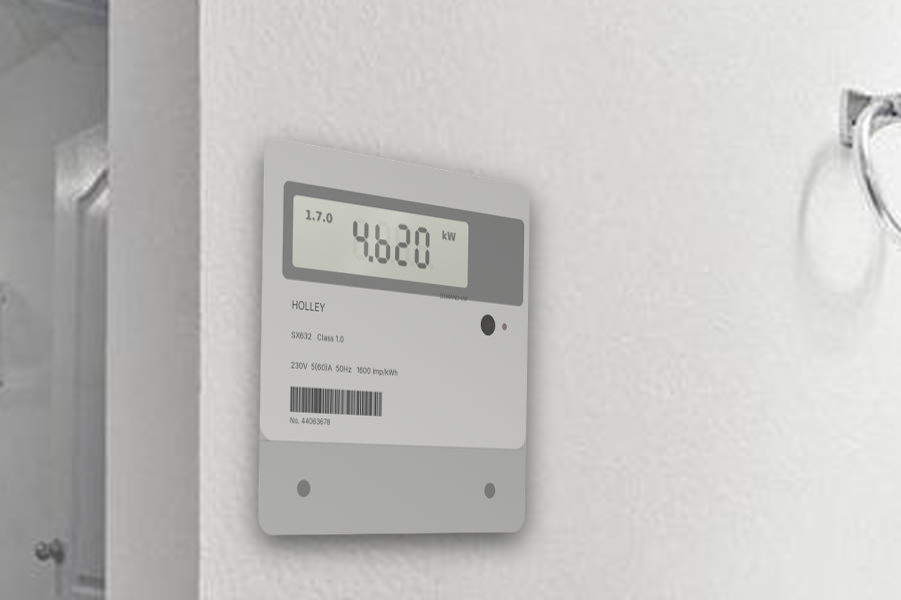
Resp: 4.620kW
